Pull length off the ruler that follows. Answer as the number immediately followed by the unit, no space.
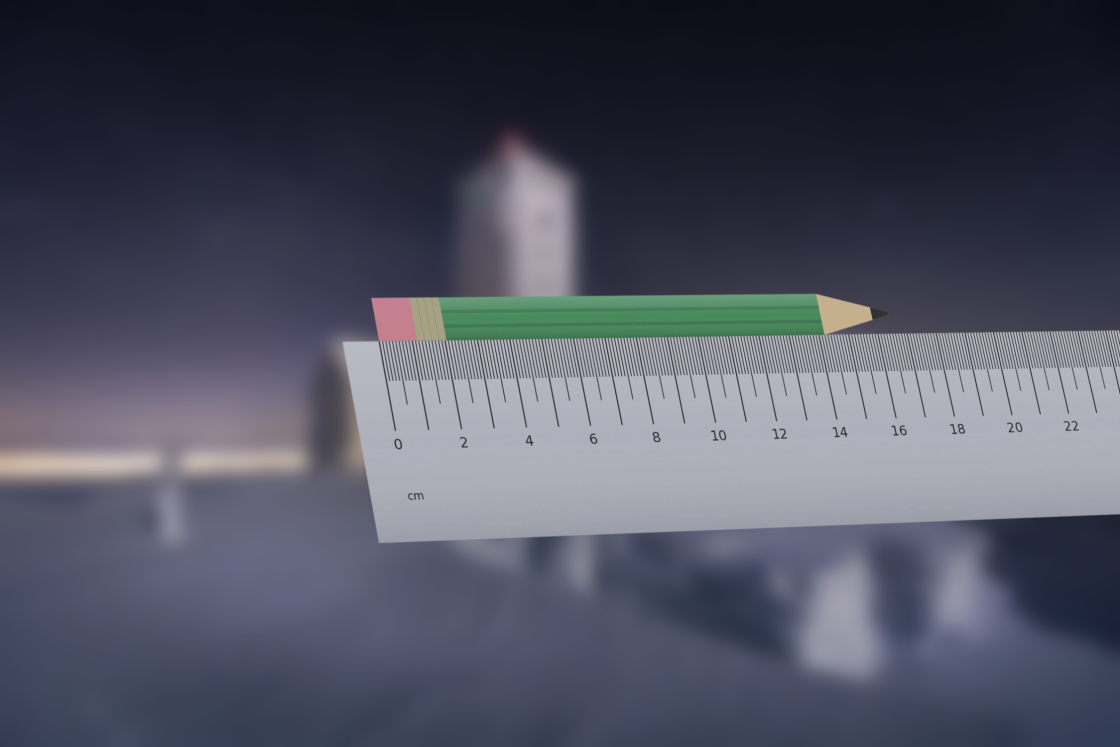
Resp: 16.5cm
